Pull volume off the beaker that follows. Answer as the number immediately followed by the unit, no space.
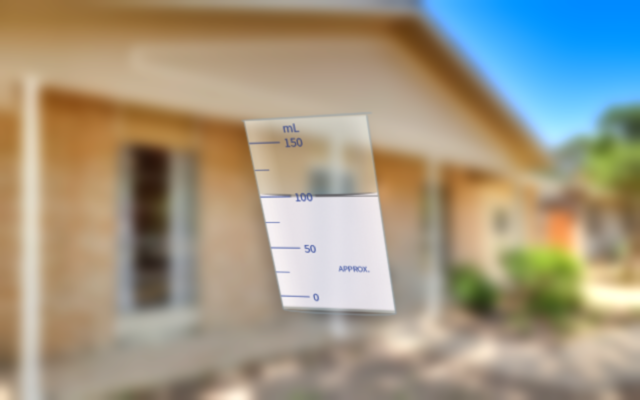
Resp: 100mL
